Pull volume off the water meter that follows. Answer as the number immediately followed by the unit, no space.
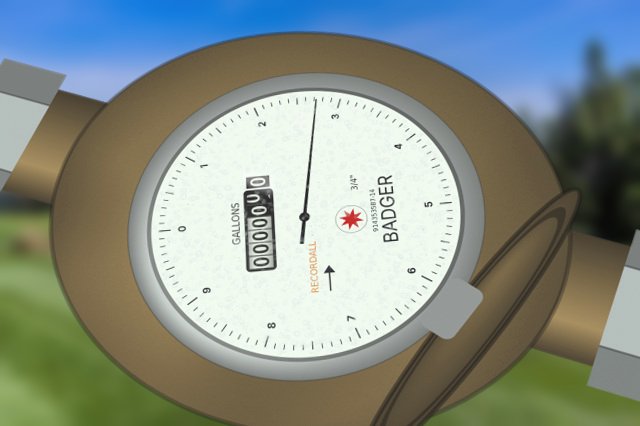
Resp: 2.7gal
